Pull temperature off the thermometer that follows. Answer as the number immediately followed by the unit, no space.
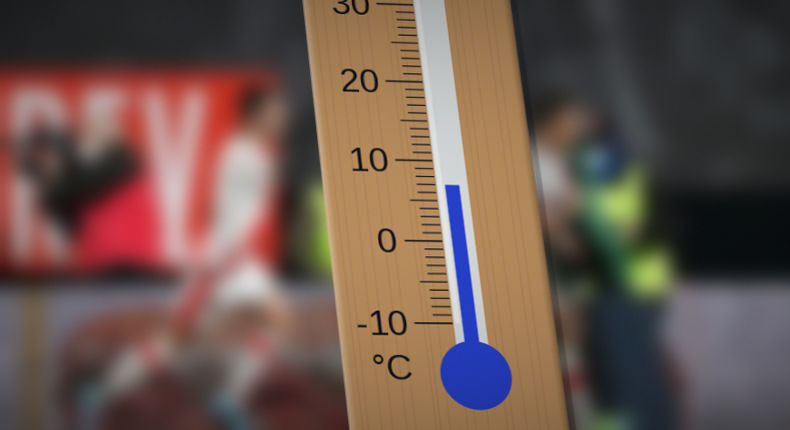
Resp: 7°C
